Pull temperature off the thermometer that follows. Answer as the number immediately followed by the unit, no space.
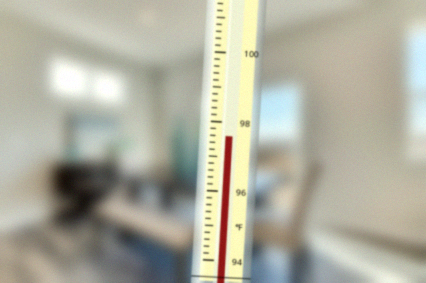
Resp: 97.6°F
